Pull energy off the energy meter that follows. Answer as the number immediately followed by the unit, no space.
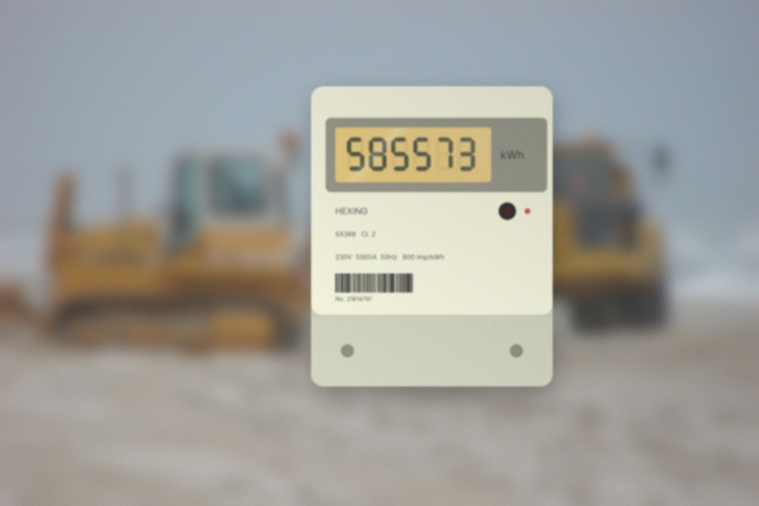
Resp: 585573kWh
